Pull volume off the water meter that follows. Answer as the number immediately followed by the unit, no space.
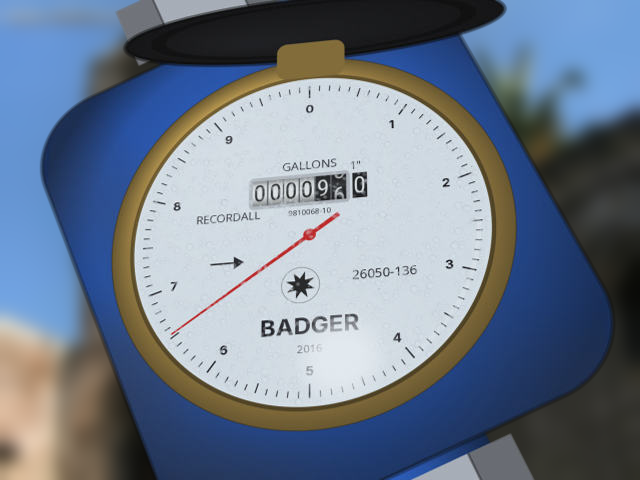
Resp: 956.5gal
